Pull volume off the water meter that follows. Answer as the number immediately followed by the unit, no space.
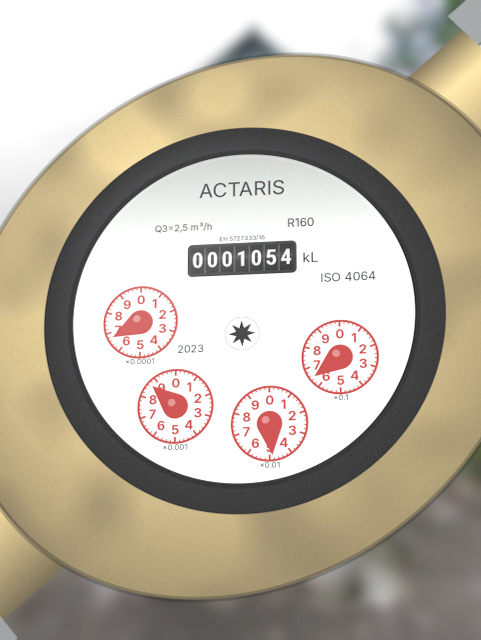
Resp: 1054.6486kL
